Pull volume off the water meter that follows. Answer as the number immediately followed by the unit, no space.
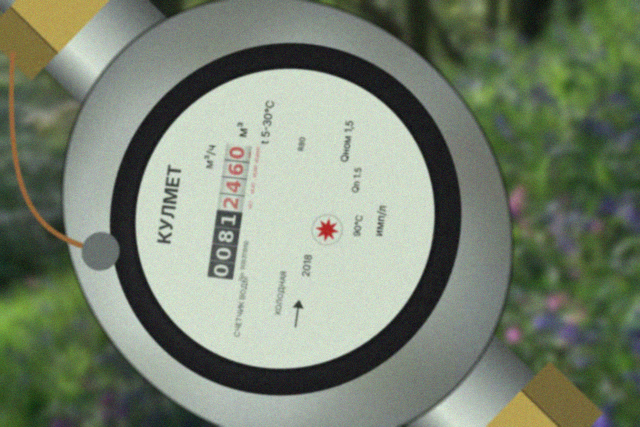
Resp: 81.2460m³
